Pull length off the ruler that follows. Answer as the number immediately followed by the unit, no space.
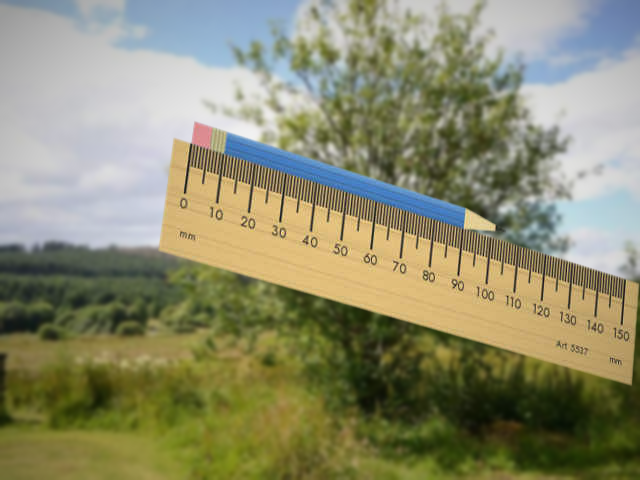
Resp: 105mm
